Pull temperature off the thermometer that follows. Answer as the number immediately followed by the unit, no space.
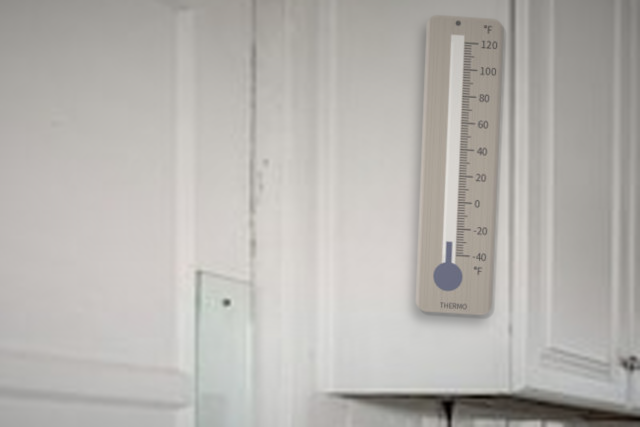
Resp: -30°F
